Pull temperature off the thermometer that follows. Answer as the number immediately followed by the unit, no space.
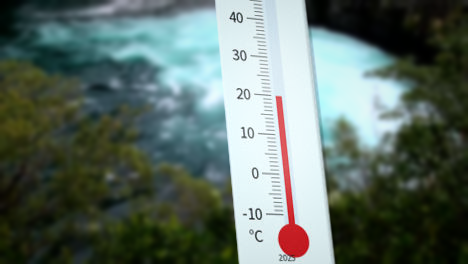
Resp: 20°C
